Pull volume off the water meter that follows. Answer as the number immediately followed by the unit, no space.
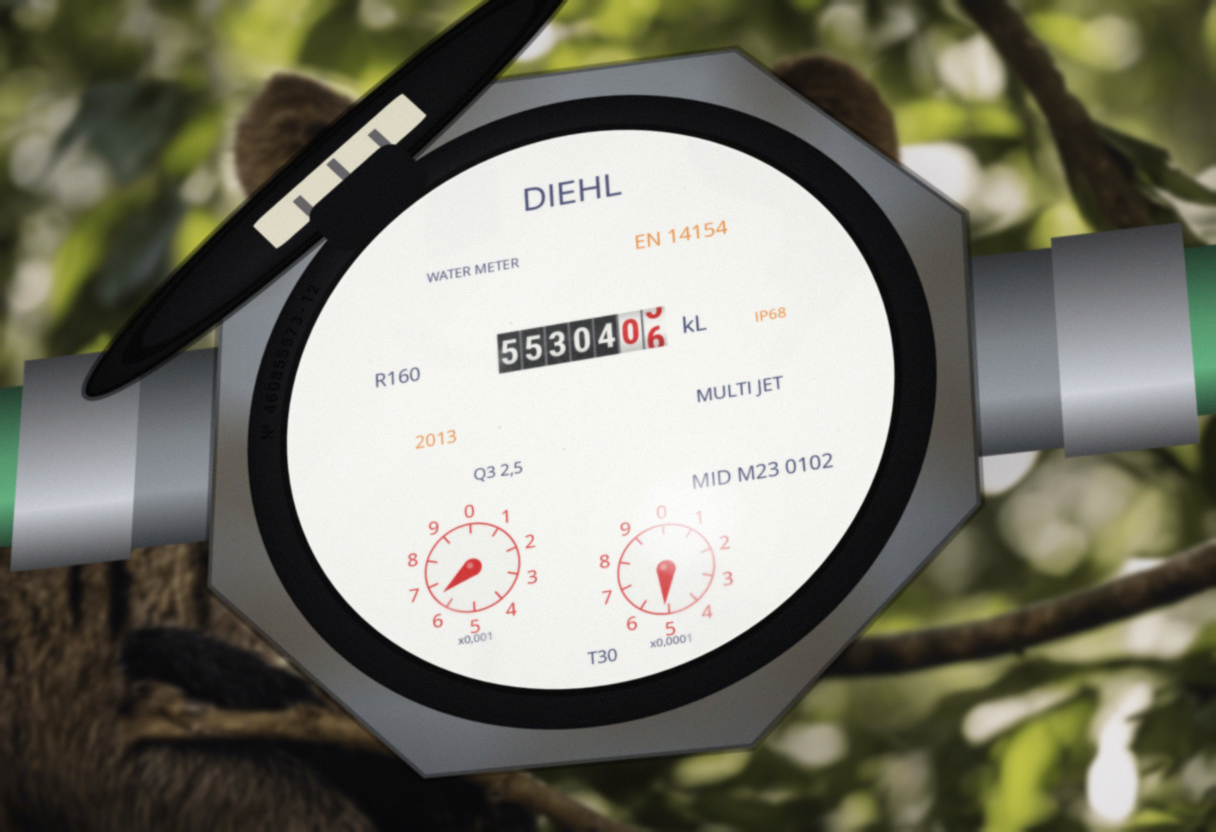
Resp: 55304.0565kL
